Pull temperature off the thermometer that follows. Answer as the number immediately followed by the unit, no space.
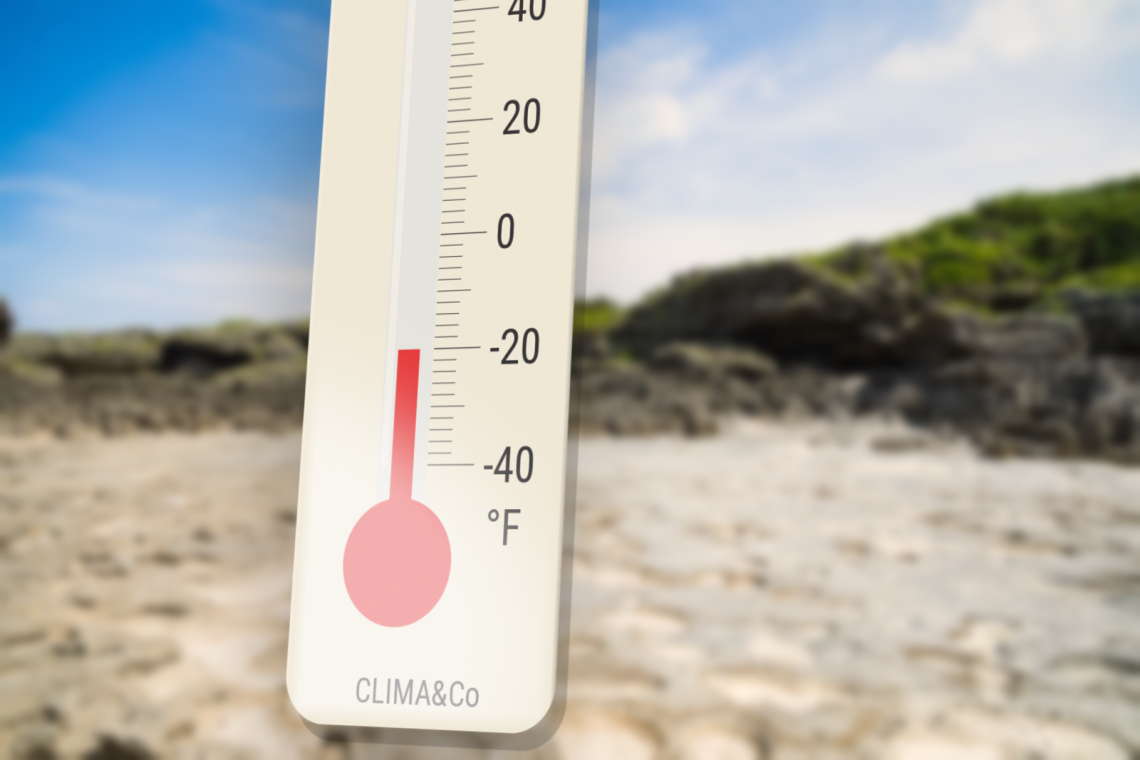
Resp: -20°F
